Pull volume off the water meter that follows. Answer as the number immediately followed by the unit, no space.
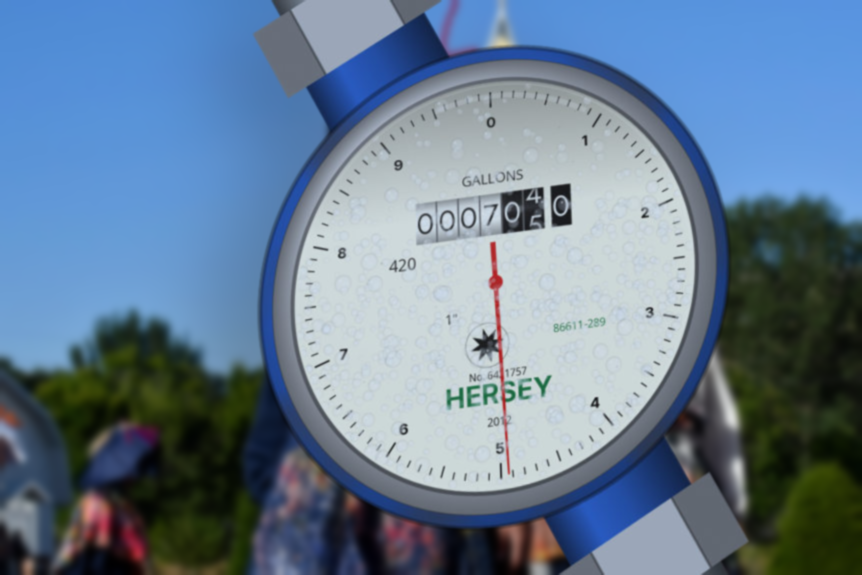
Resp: 7044.9gal
